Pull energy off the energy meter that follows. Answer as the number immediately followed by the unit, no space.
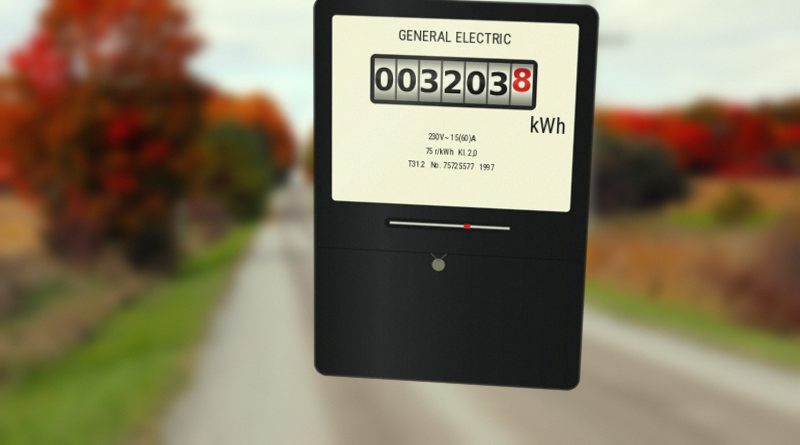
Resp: 3203.8kWh
